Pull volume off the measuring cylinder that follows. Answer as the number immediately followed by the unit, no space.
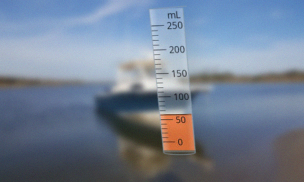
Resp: 60mL
